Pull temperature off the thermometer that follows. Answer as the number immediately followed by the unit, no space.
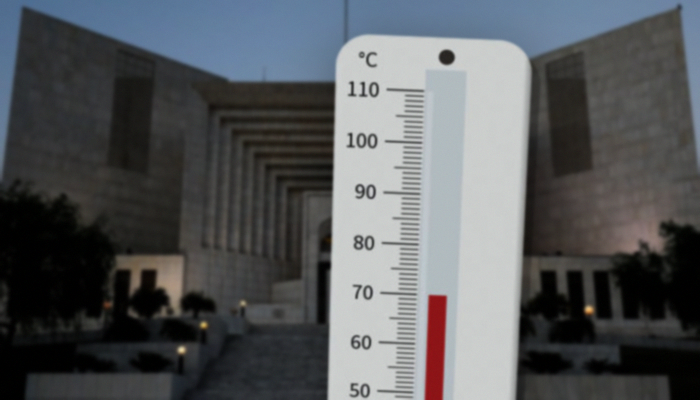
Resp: 70°C
